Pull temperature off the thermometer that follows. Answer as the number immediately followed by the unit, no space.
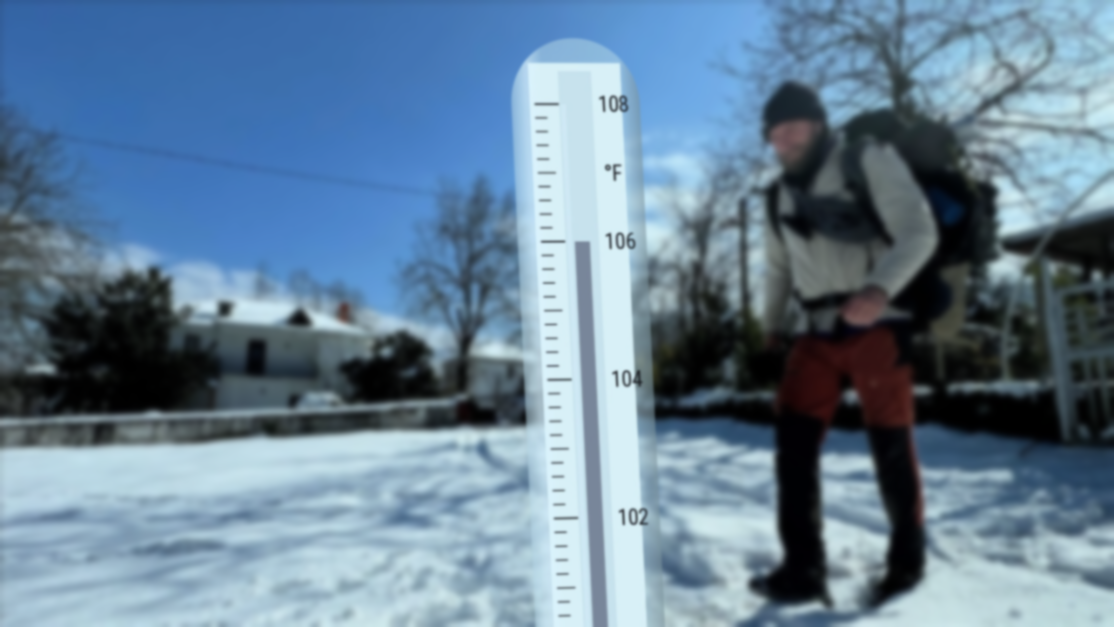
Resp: 106°F
